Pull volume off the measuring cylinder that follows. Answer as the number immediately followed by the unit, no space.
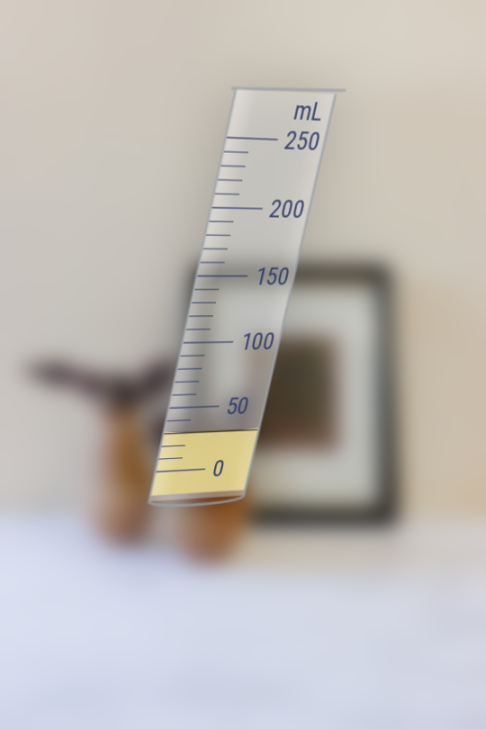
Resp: 30mL
